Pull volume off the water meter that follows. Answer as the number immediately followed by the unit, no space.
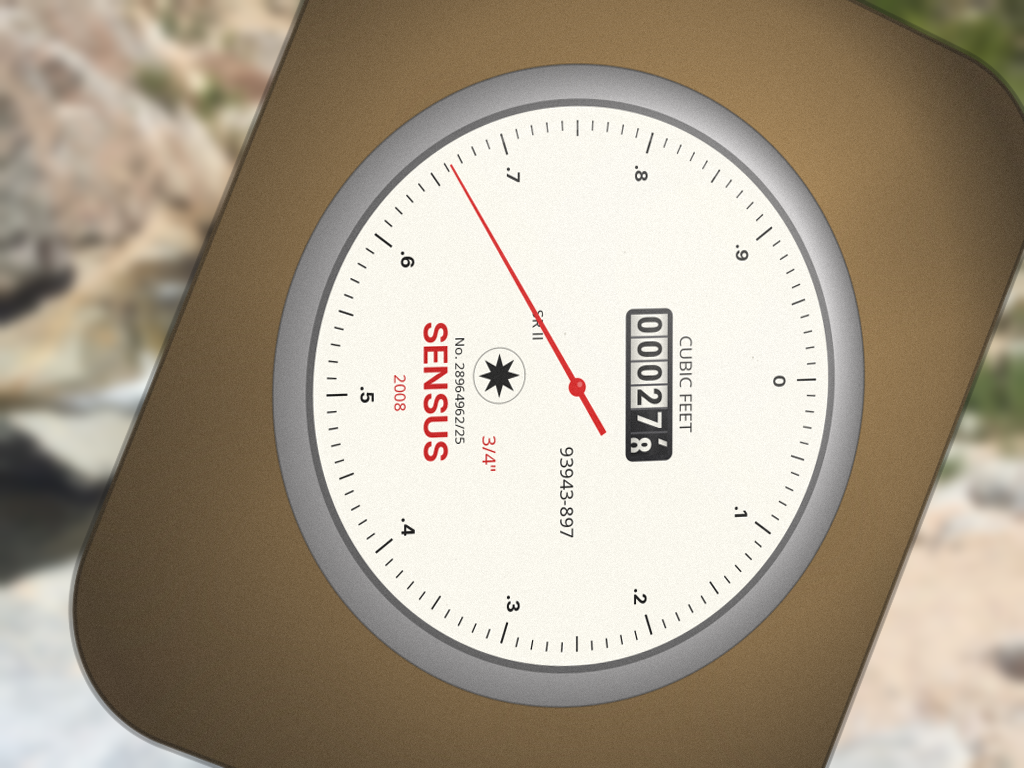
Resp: 277.66ft³
